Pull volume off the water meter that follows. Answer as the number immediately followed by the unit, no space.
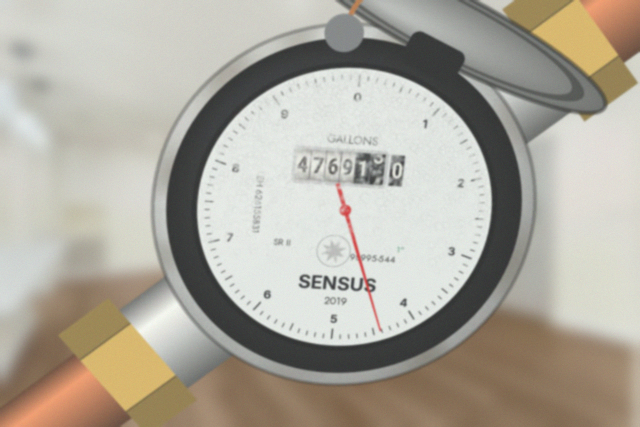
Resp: 4769134.4gal
